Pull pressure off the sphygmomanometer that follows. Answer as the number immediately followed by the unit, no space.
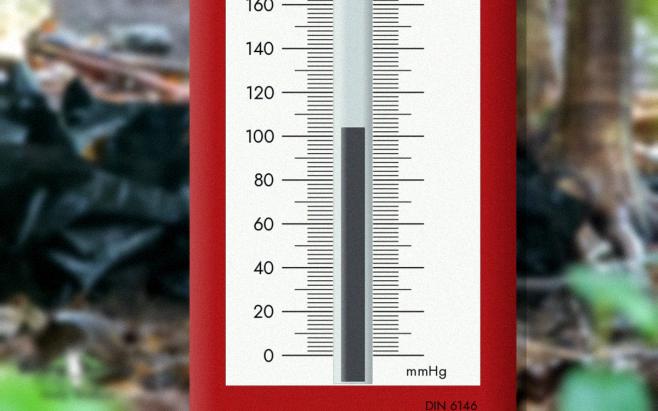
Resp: 104mmHg
